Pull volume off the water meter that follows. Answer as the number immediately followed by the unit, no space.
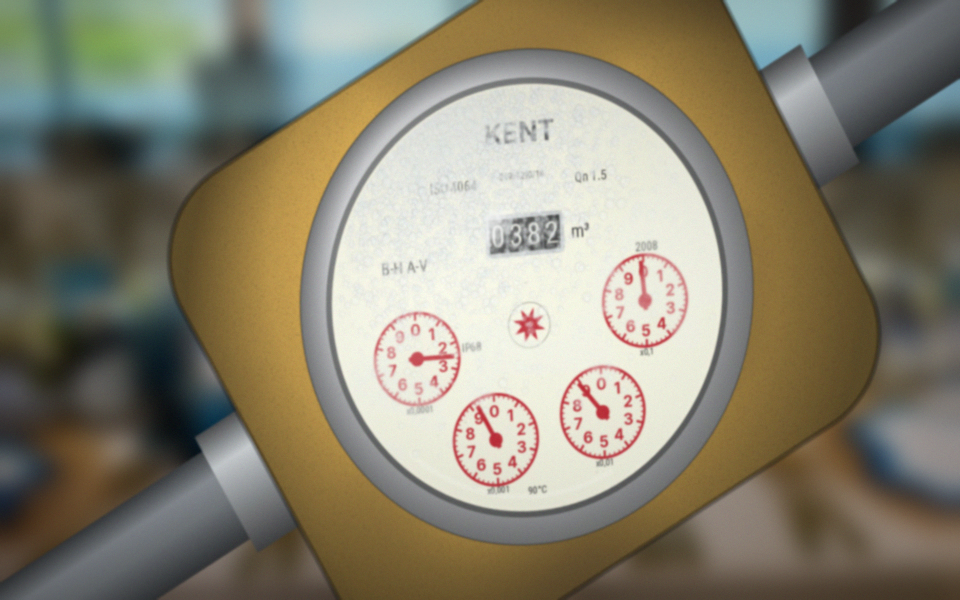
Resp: 381.9892m³
